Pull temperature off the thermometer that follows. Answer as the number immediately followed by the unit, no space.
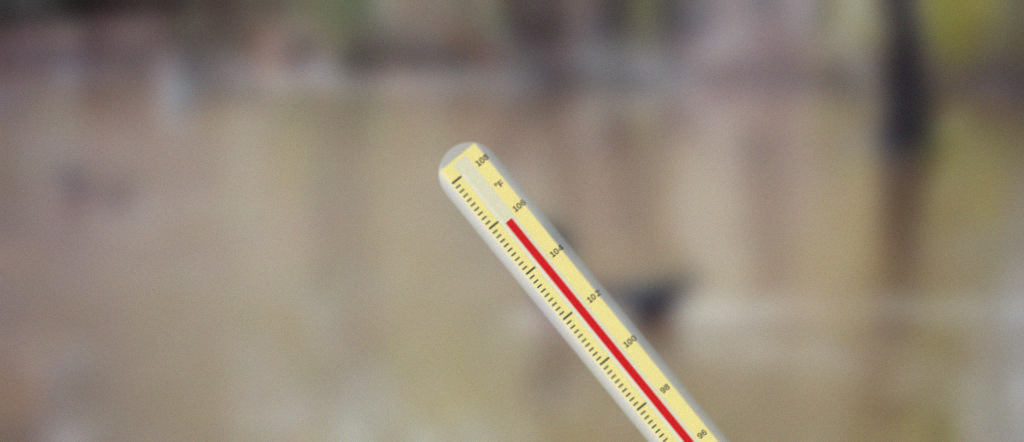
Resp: 105.8°F
